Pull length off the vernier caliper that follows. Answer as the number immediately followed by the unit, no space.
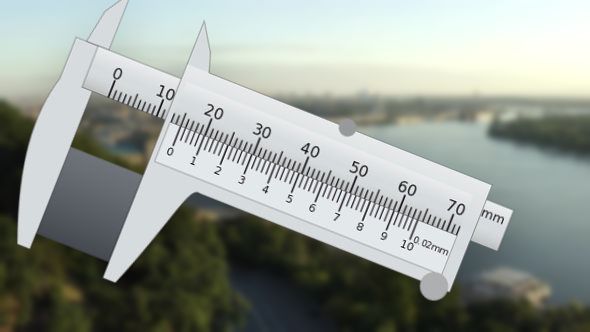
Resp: 15.0mm
